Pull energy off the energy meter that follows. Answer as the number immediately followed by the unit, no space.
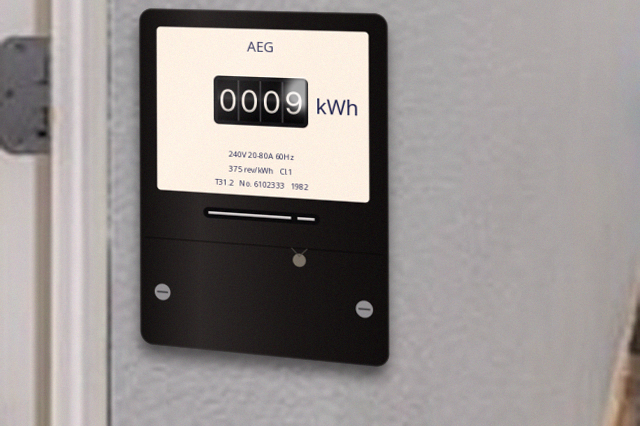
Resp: 9kWh
